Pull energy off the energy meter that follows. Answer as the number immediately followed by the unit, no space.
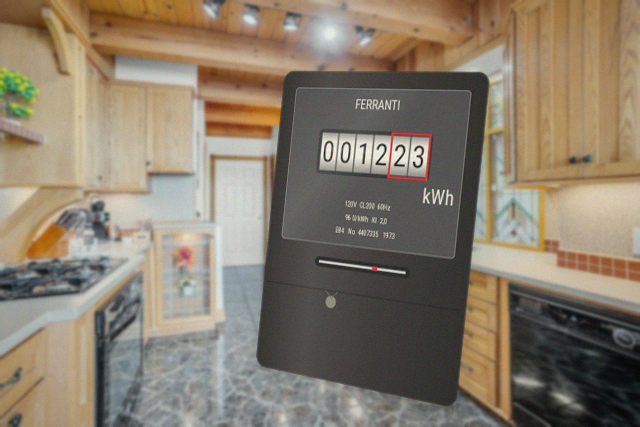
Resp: 12.23kWh
